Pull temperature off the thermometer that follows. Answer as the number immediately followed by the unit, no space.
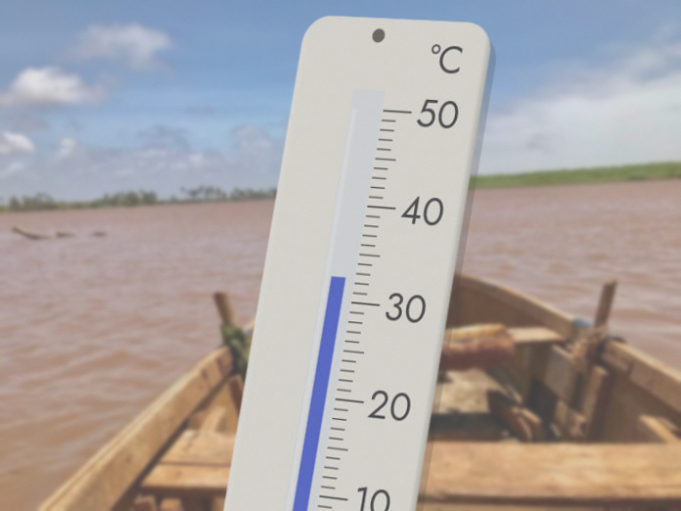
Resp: 32.5°C
